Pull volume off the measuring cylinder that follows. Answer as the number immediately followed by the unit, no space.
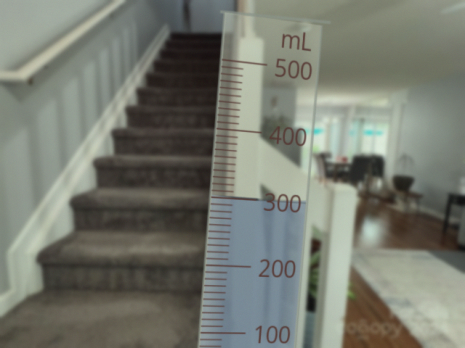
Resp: 300mL
